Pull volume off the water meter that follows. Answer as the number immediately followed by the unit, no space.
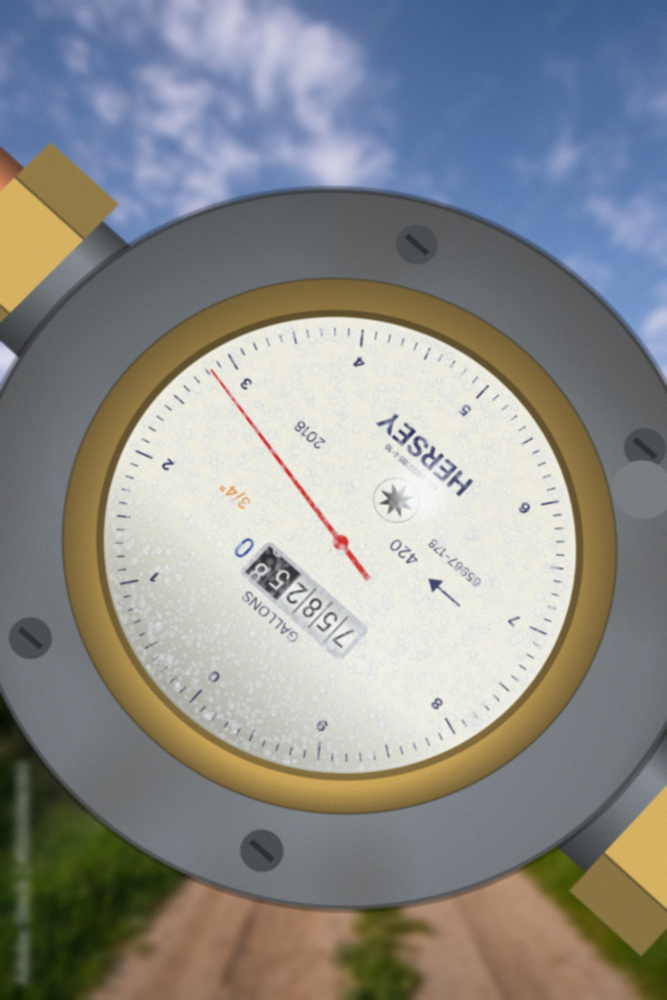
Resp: 7582582.8gal
